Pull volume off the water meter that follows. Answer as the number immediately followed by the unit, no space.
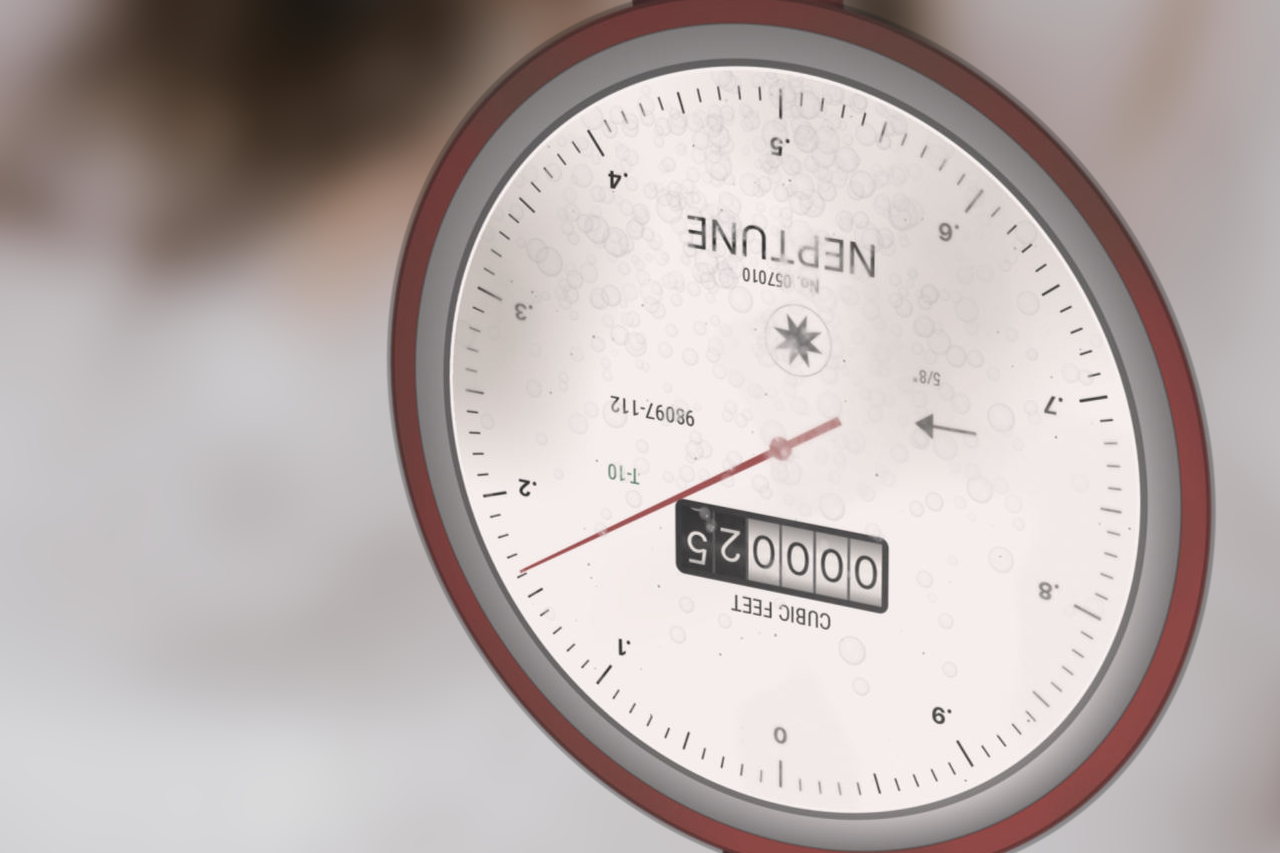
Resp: 25.16ft³
